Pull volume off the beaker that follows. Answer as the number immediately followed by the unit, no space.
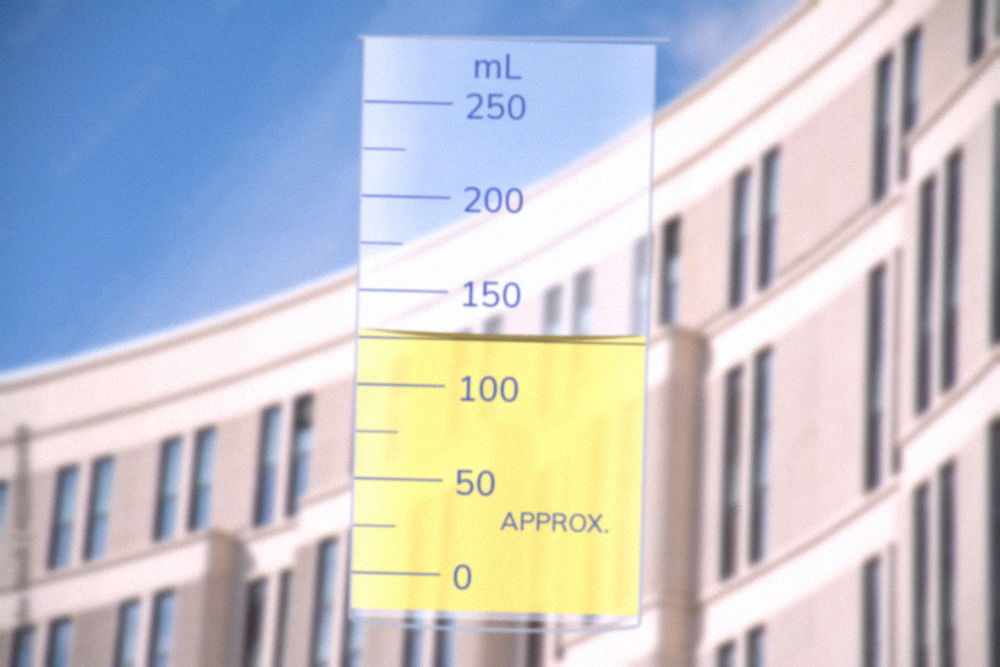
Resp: 125mL
